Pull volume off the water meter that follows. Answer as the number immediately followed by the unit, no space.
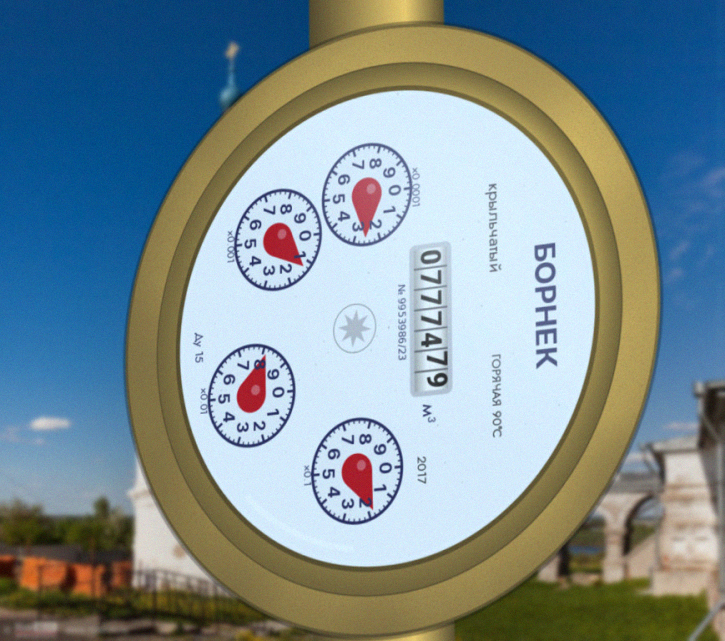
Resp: 777479.1812m³
